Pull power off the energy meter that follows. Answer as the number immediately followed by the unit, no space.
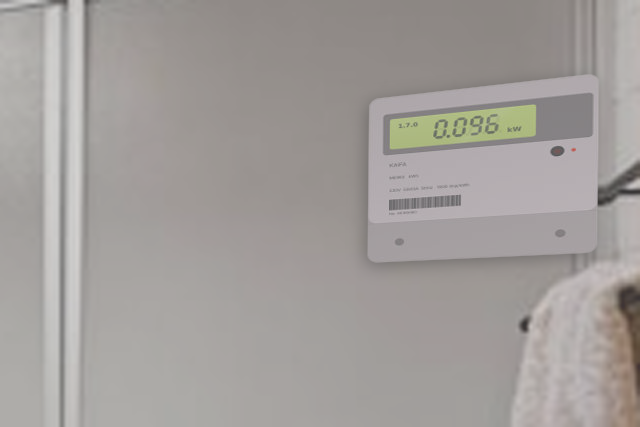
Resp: 0.096kW
